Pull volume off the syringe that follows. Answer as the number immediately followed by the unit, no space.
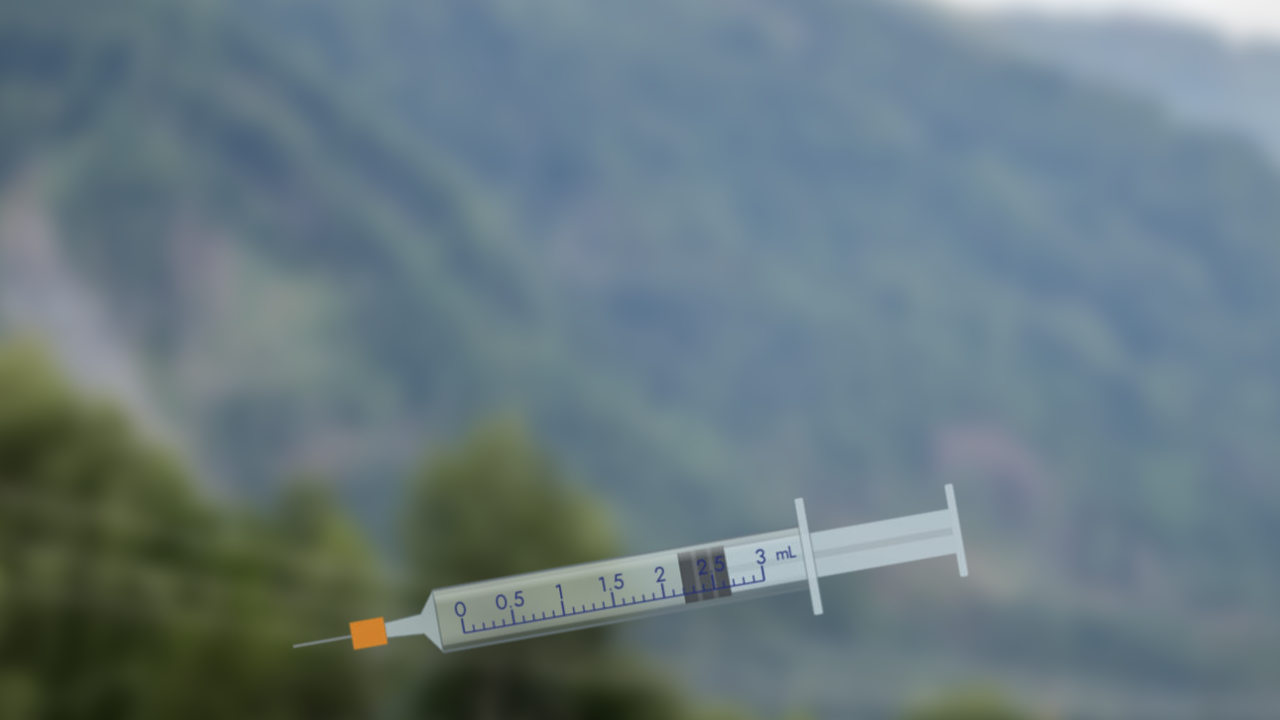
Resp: 2.2mL
